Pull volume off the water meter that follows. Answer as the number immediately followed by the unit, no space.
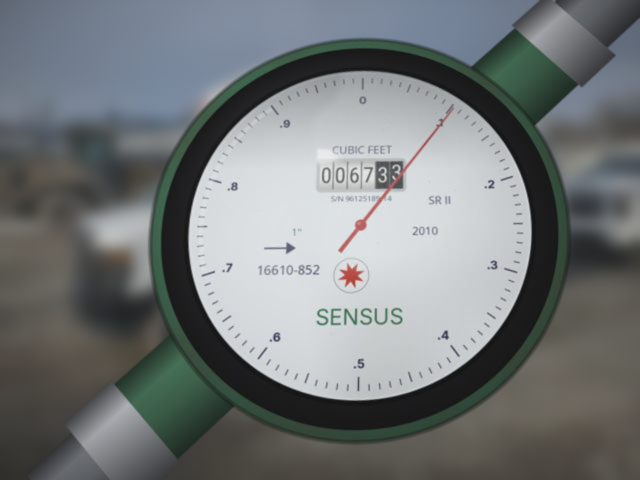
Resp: 6733.10ft³
